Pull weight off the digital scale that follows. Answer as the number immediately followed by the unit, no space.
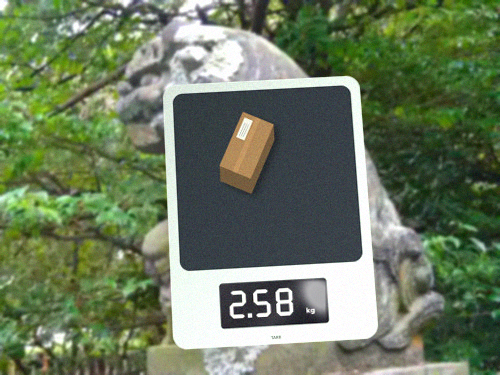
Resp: 2.58kg
